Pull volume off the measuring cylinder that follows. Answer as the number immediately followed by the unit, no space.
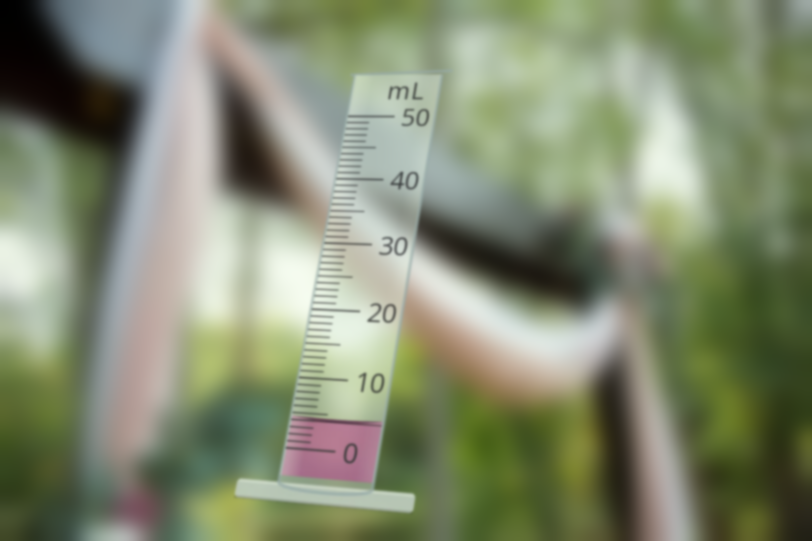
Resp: 4mL
